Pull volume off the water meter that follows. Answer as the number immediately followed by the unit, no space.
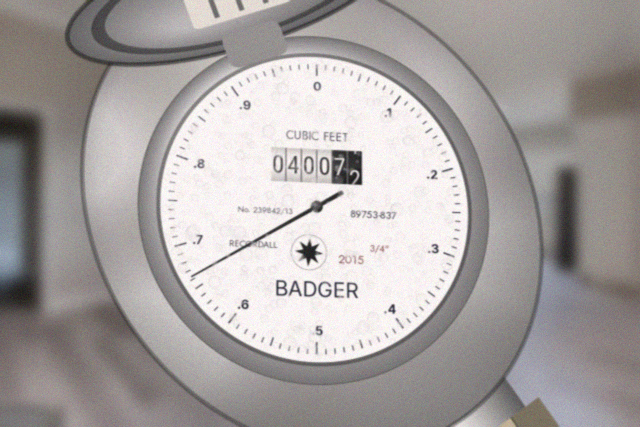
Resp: 40071.66ft³
